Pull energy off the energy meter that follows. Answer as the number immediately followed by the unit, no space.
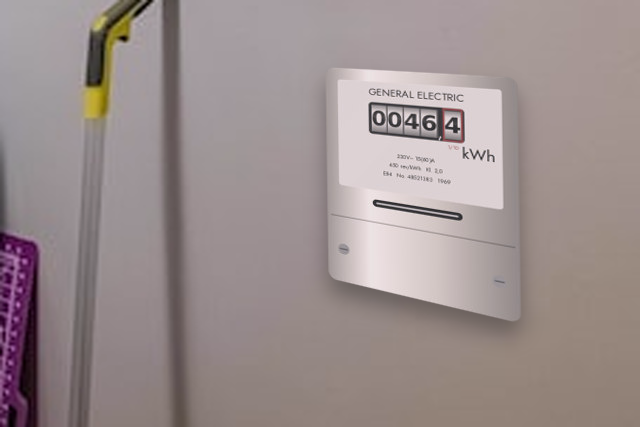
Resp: 46.4kWh
